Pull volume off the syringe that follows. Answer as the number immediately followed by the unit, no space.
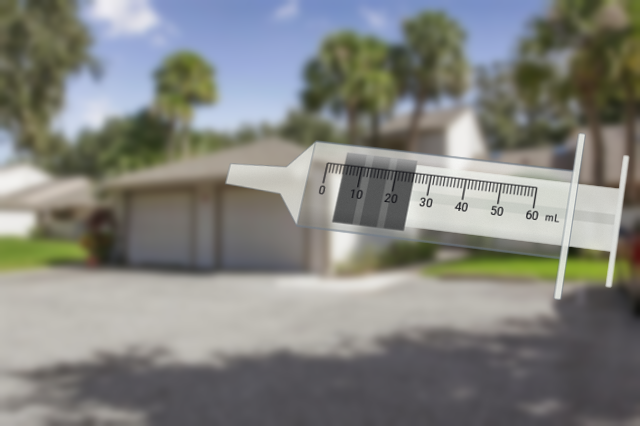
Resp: 5mL
